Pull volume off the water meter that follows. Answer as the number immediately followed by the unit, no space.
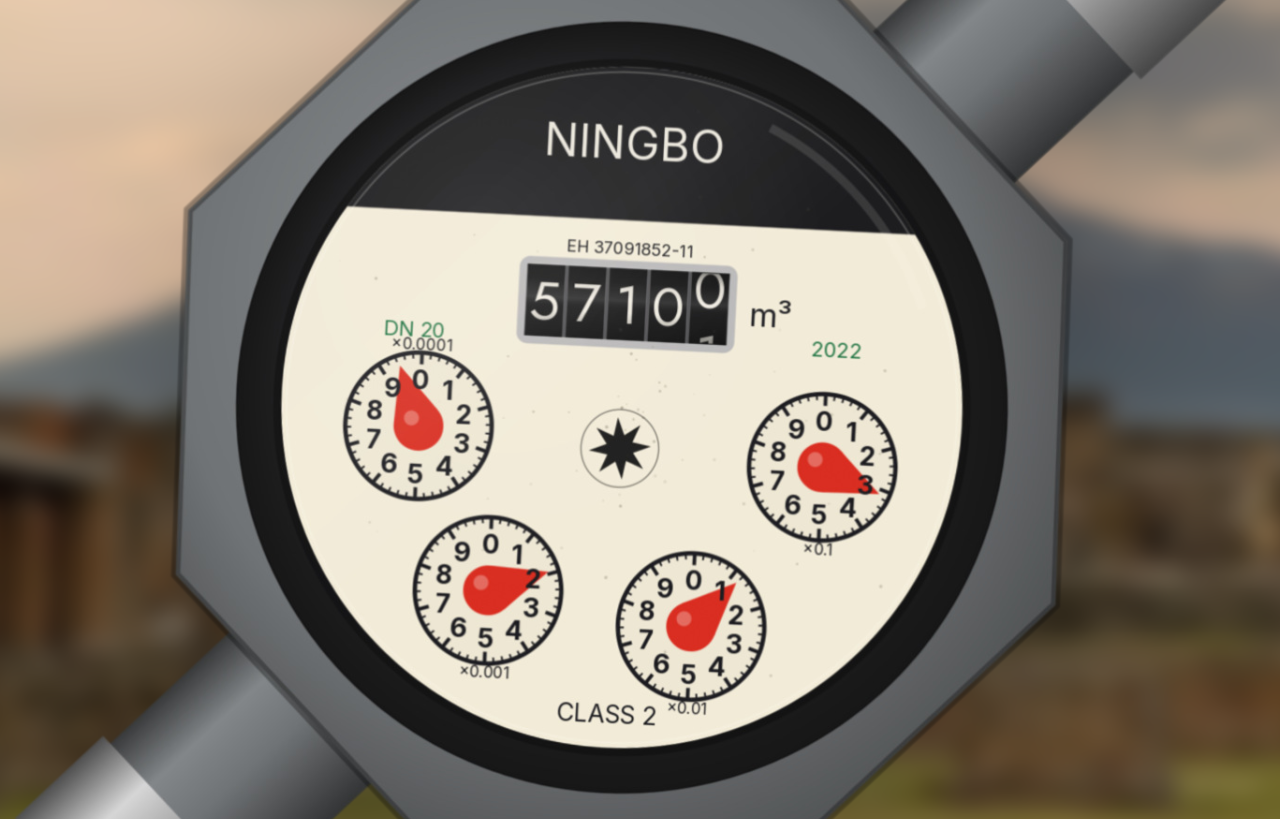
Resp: 57100.3119m³
